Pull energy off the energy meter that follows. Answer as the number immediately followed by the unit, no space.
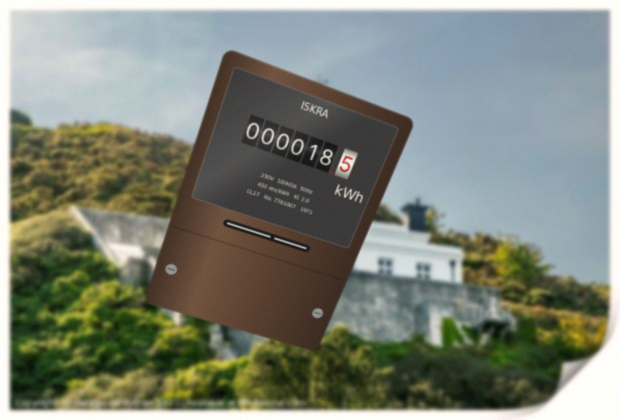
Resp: 18.5kWh
